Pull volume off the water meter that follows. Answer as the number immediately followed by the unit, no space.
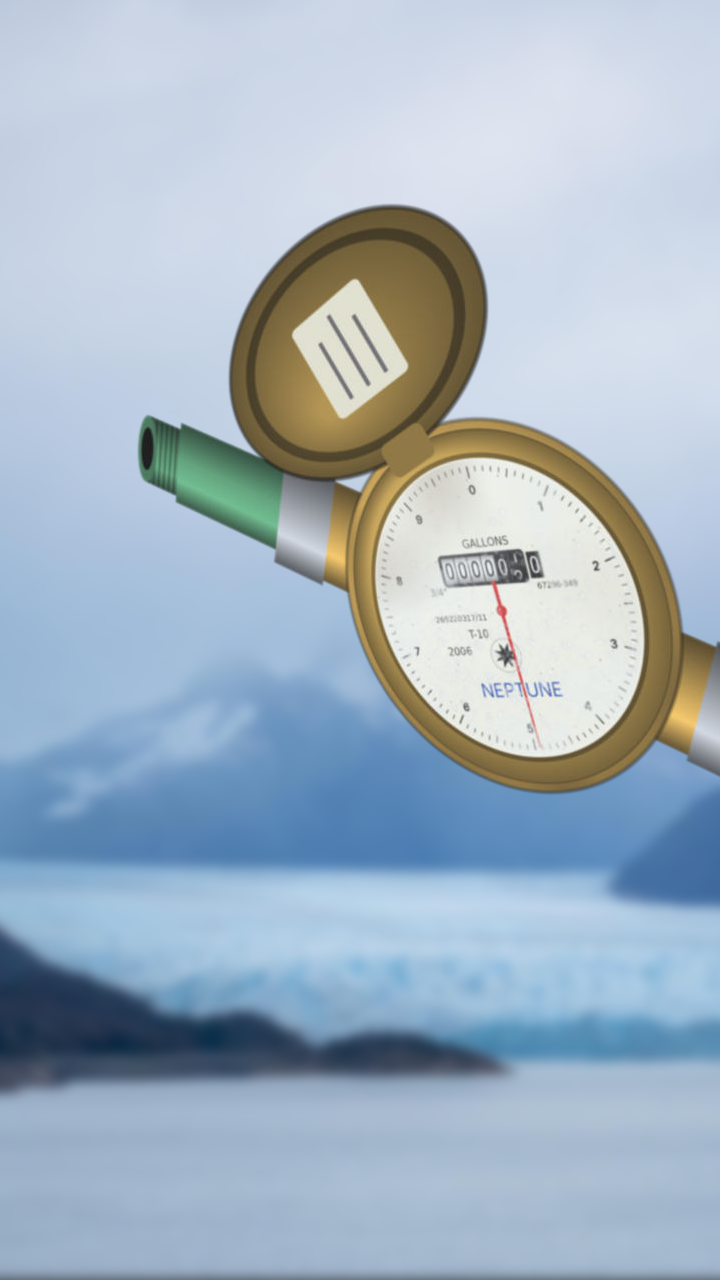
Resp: 14.9gal
